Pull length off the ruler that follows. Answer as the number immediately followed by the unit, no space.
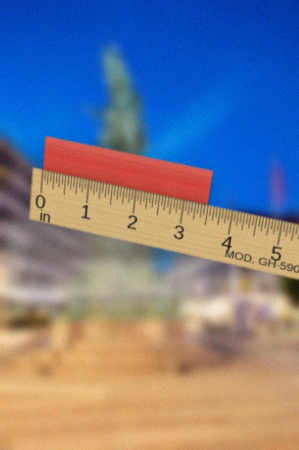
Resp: 3.5in
